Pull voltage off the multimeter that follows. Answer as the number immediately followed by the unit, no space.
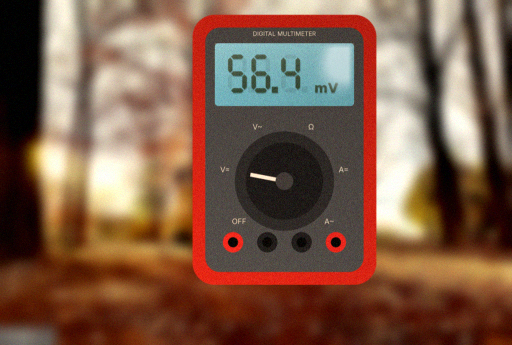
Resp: 56.4mV
